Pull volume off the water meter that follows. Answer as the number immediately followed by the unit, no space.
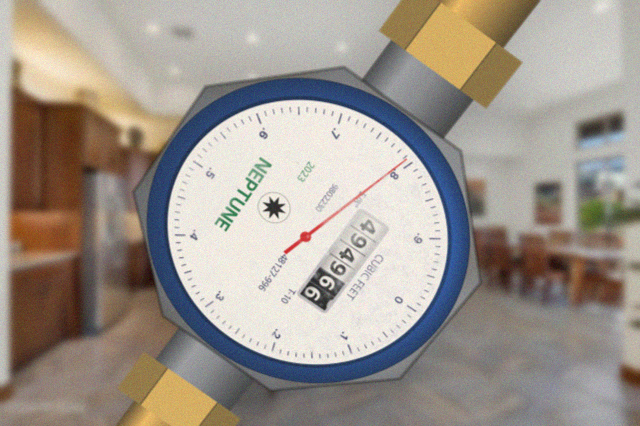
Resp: 494965.79ft³
